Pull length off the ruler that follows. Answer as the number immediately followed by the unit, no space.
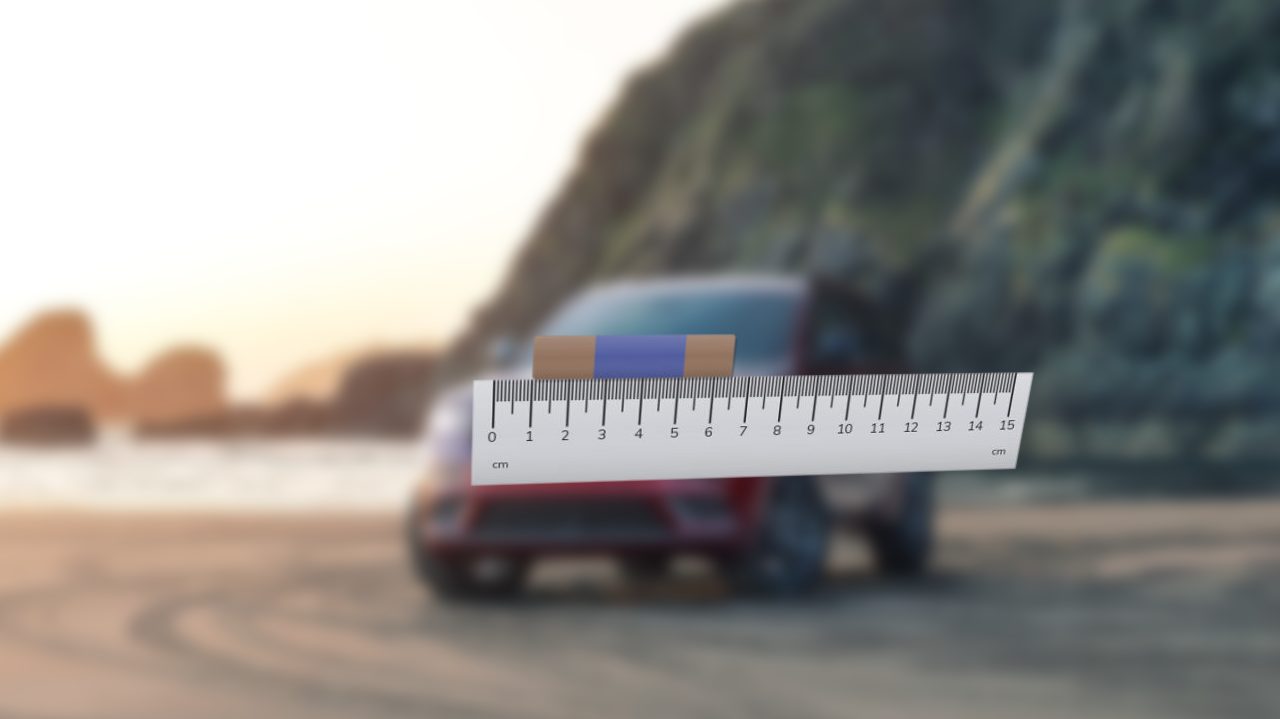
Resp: 5.5cm
